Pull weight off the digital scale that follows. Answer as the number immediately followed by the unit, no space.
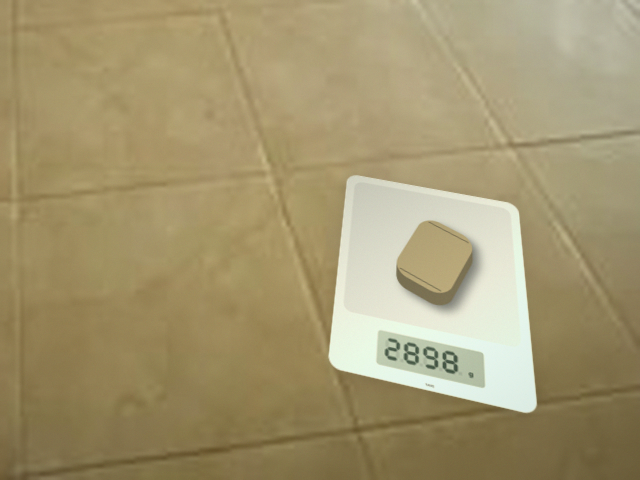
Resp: 2898g
